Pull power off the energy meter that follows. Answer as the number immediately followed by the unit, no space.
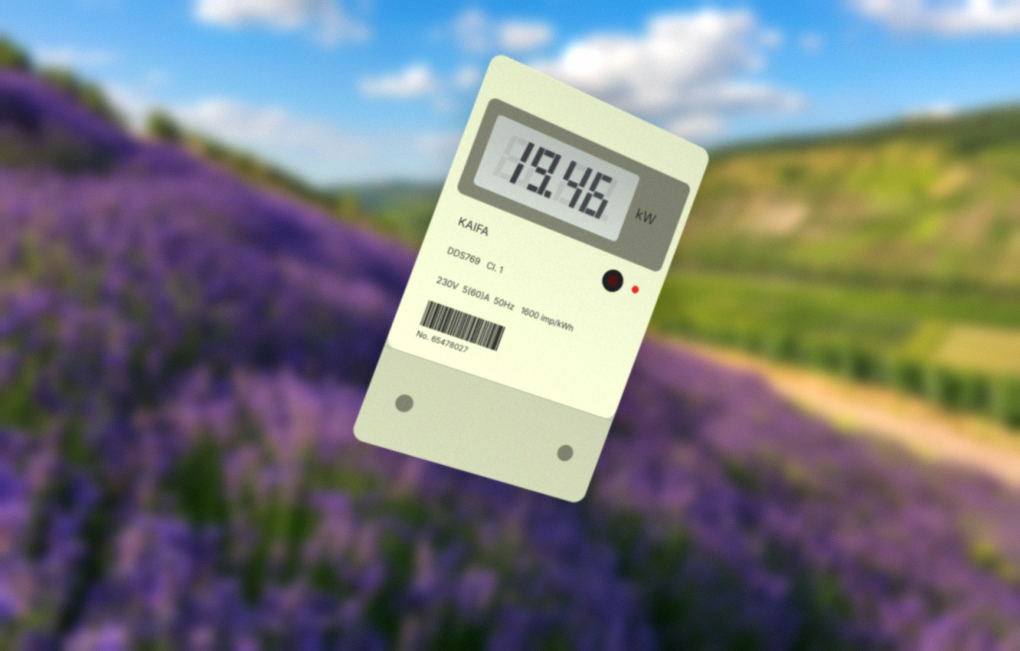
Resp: 19.46kW
